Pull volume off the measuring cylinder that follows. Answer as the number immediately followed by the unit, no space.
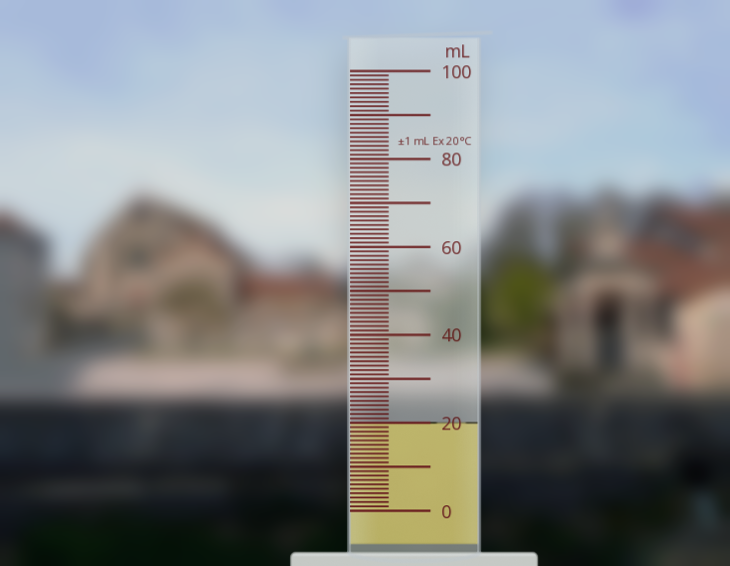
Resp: 20mL
